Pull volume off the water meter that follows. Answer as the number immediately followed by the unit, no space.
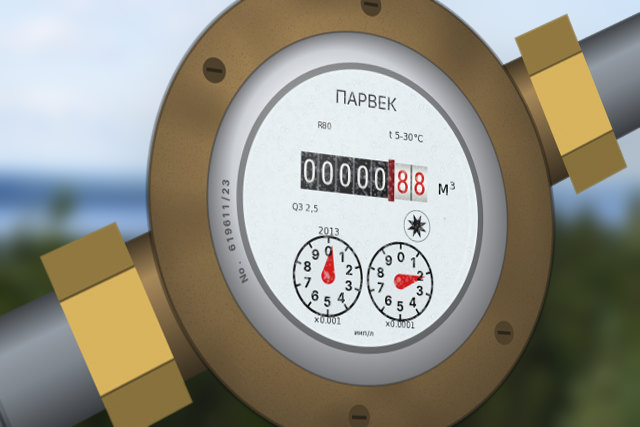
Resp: 0.8802m³
